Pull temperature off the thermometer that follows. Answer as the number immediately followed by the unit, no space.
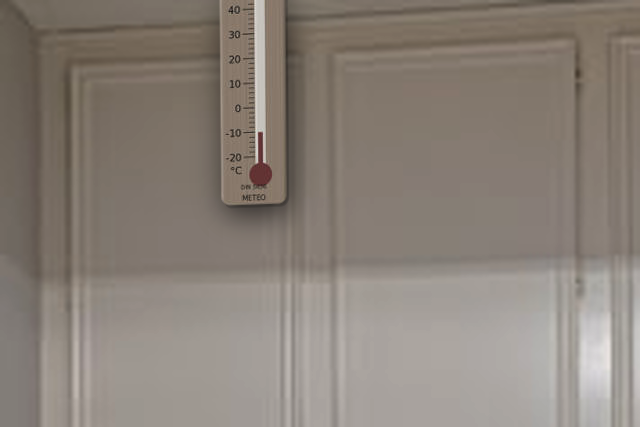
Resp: -10°C
